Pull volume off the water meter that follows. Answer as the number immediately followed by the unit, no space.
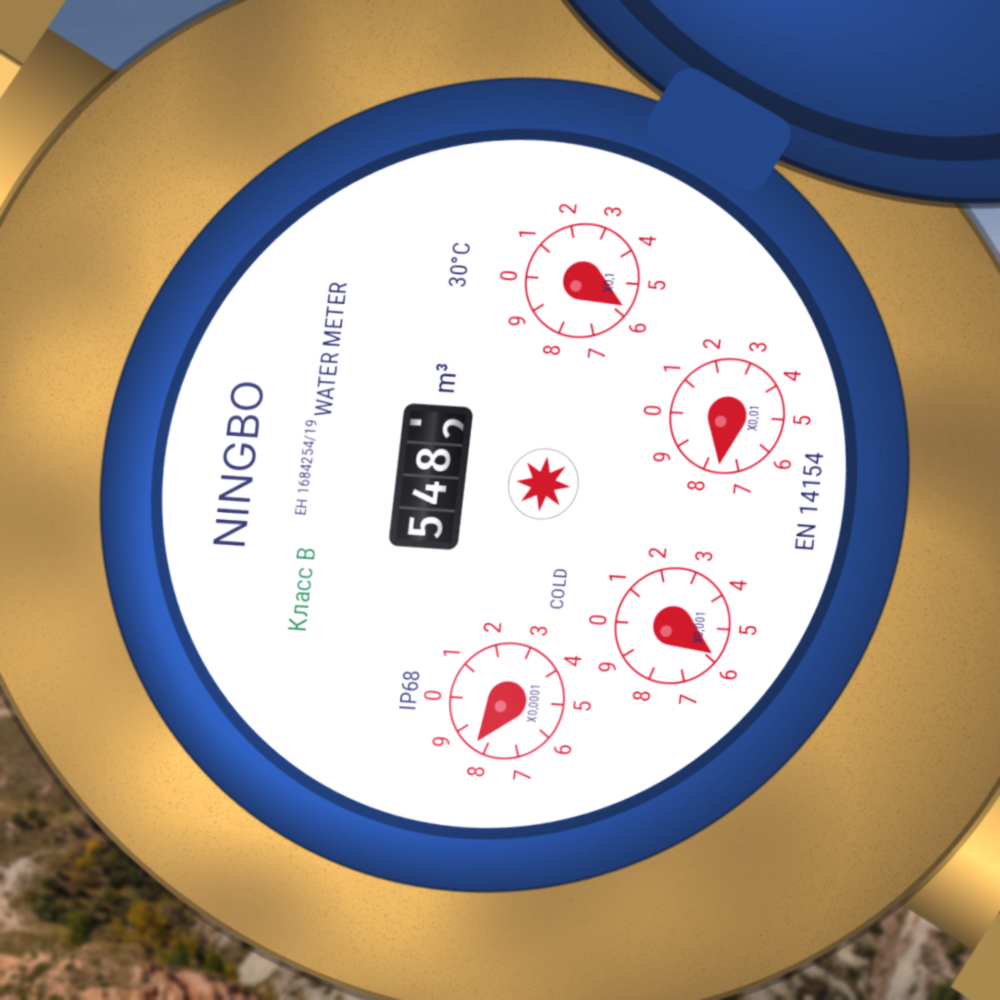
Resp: 5481.5758m³
